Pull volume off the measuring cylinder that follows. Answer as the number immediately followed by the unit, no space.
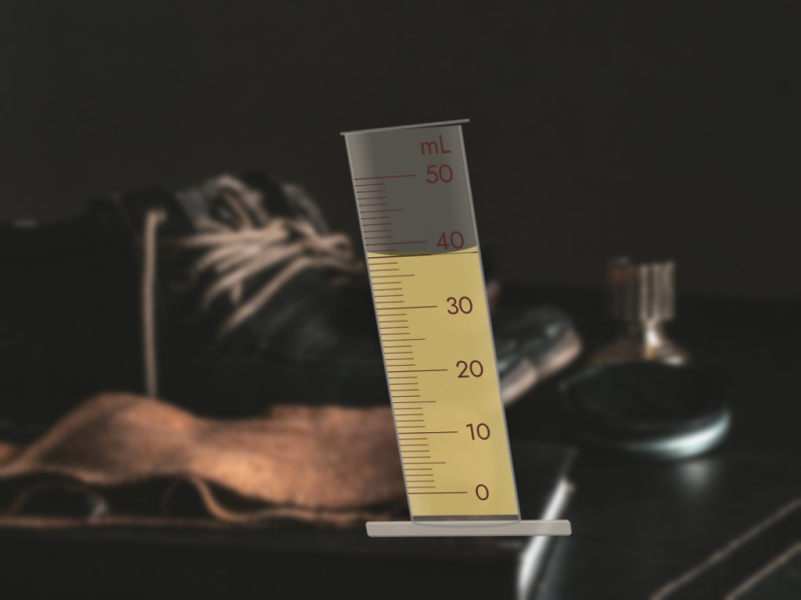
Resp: 38mL
